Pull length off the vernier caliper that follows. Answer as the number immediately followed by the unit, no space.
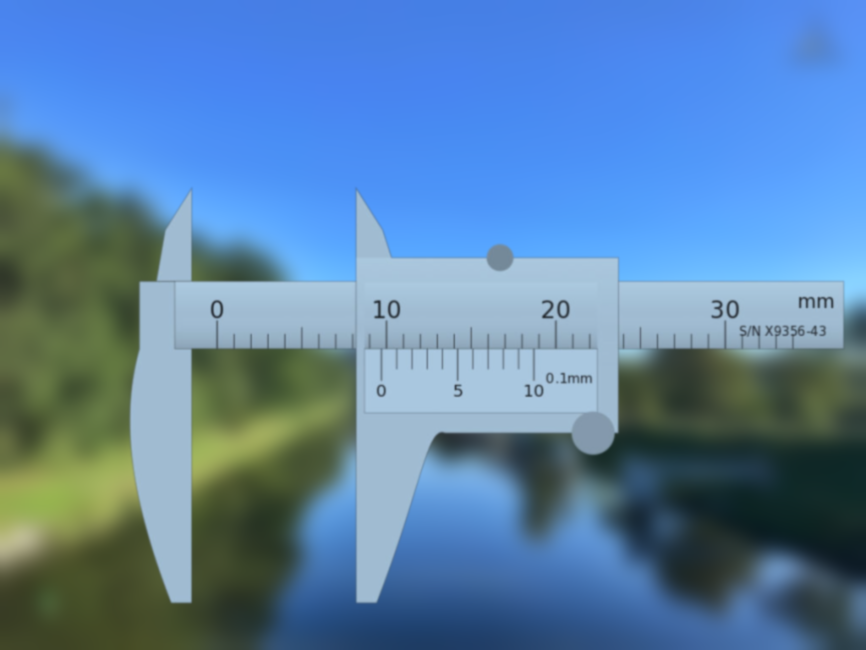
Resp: 9.7mm
